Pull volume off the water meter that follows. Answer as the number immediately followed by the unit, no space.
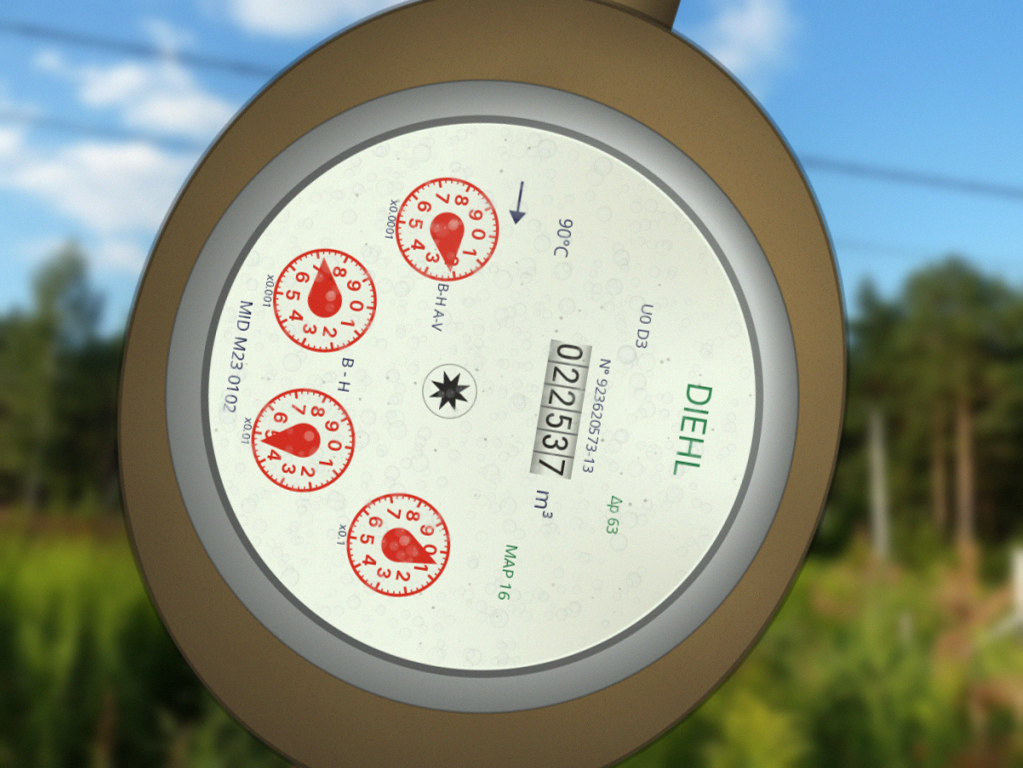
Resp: 22537.0472m³
